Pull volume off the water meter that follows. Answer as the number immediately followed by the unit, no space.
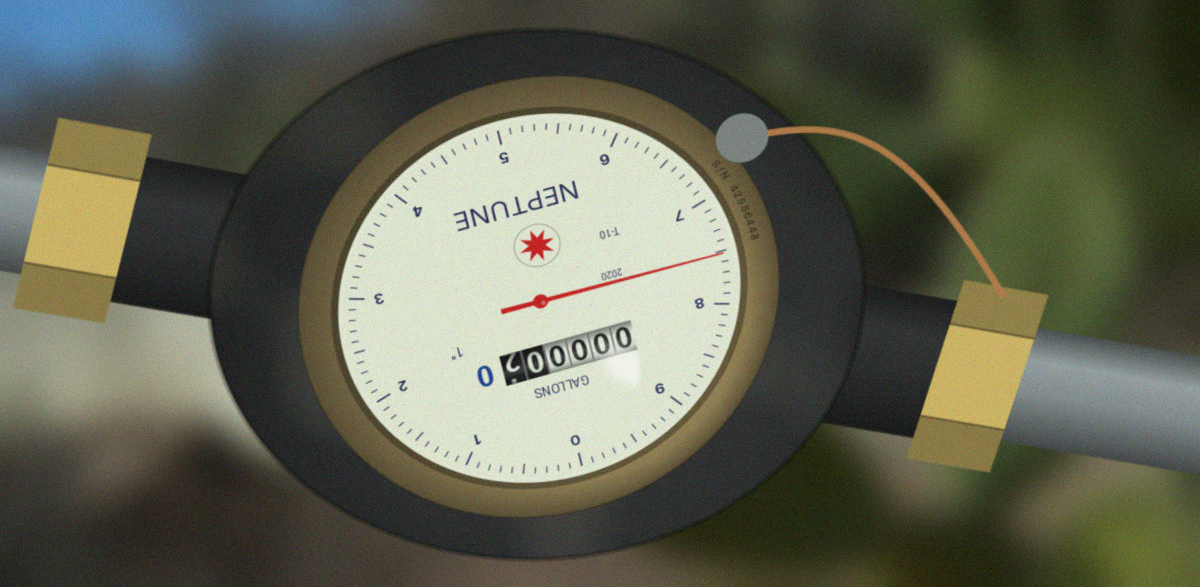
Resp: 17.5gal
